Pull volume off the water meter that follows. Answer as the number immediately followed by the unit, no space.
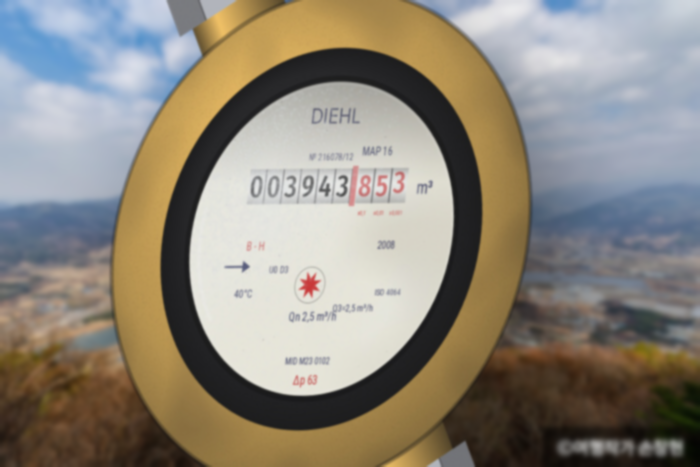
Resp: 3943.853m³
